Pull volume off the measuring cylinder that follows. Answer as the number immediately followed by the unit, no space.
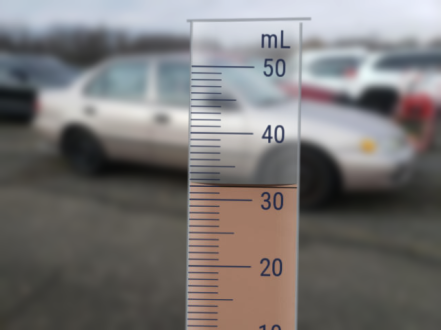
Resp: 32mL
